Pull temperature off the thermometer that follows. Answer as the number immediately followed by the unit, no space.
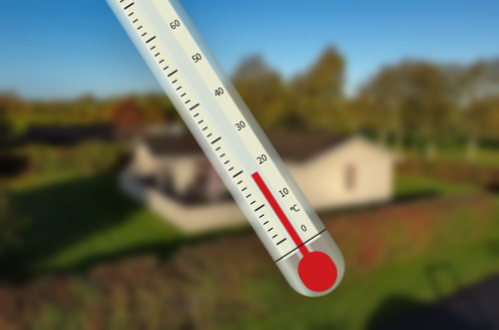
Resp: 18°C
